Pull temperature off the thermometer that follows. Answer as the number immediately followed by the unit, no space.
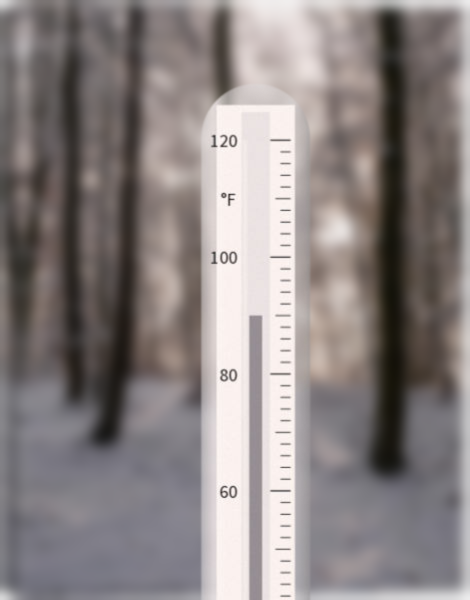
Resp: 90°F
